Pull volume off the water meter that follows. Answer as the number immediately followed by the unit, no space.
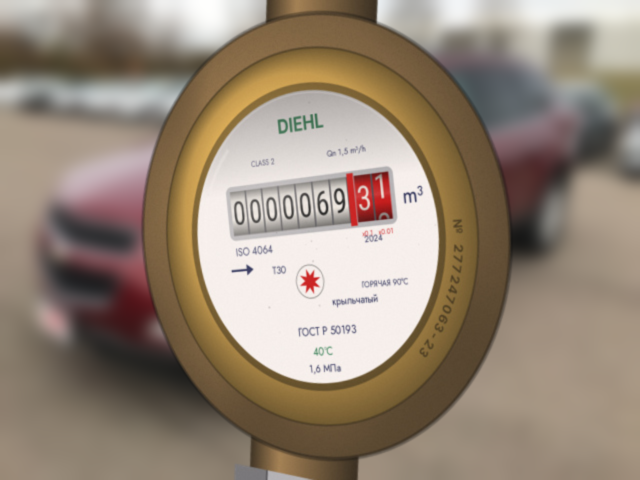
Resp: 69.31m³
